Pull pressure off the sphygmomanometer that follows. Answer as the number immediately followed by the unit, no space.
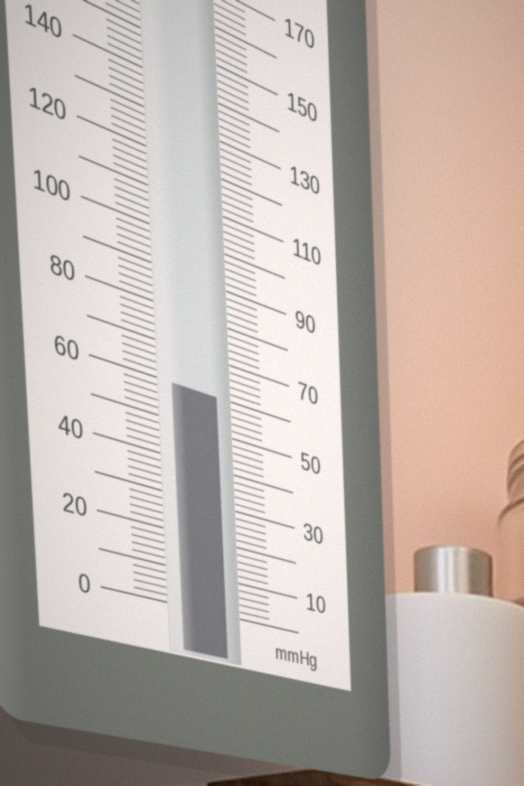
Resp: 60mmHg
